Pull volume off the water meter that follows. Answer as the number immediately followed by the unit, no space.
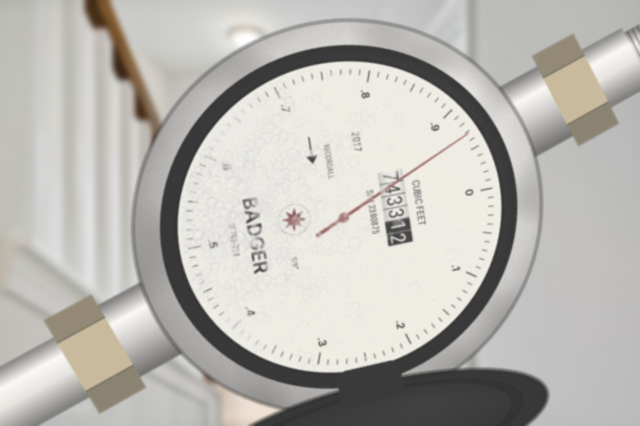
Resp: 743311.93ft³
